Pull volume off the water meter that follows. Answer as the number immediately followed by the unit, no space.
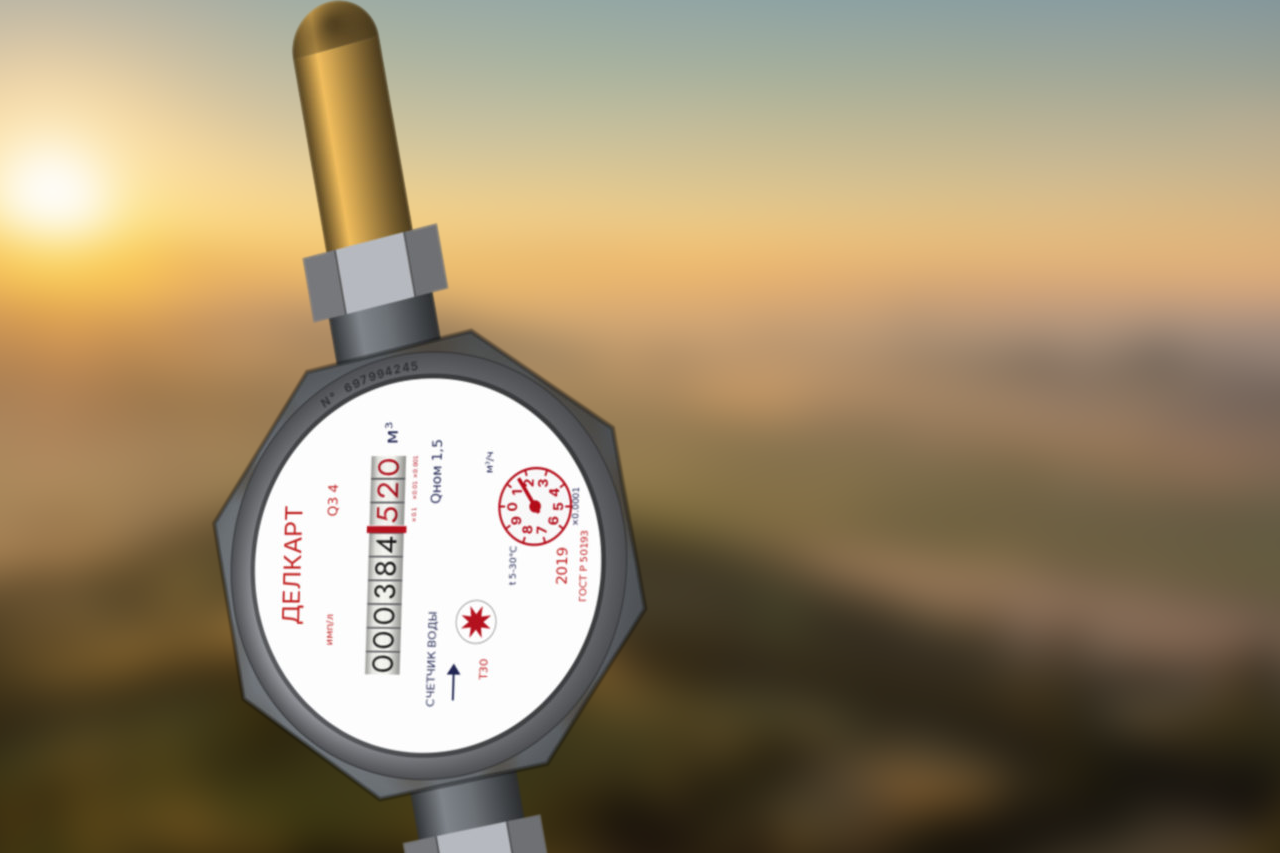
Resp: 384.5201m³
